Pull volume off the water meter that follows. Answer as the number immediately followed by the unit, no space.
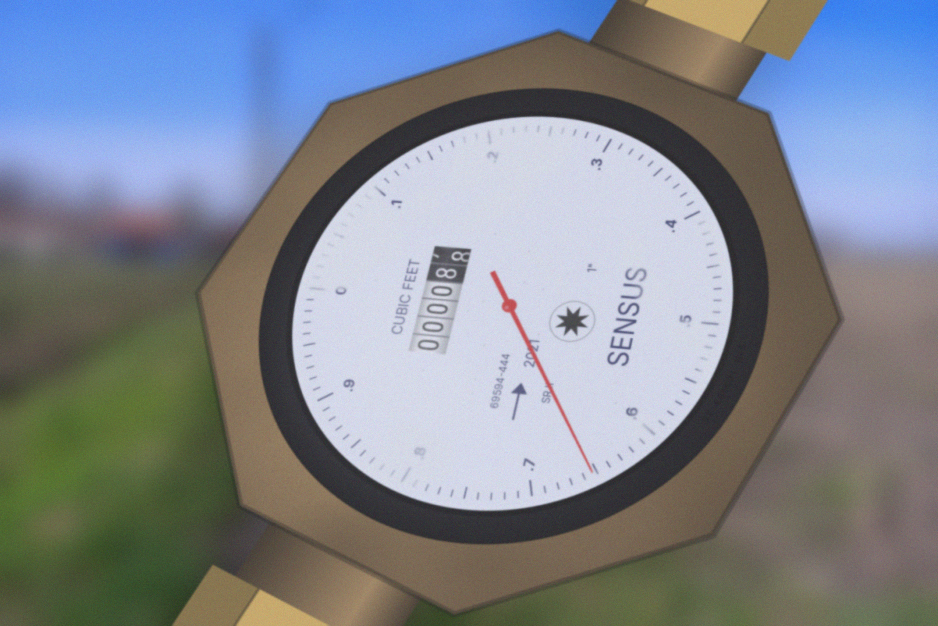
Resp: 87.65ft³
